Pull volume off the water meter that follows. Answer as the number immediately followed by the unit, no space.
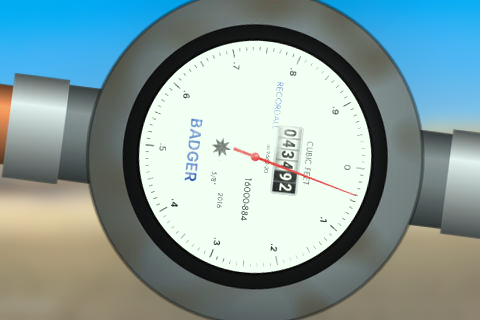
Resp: 43492.04ft³
